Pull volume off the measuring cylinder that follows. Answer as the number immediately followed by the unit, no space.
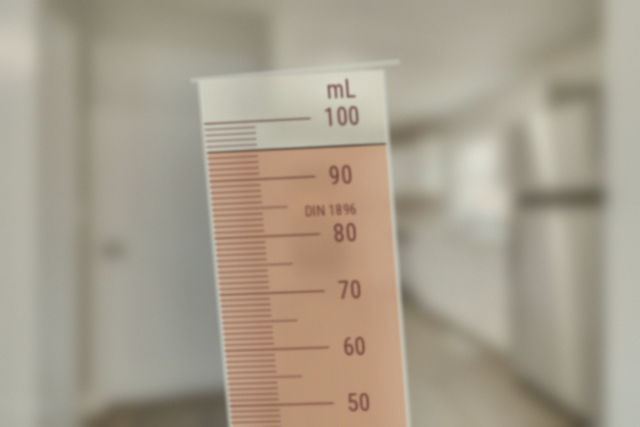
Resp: 95mL
